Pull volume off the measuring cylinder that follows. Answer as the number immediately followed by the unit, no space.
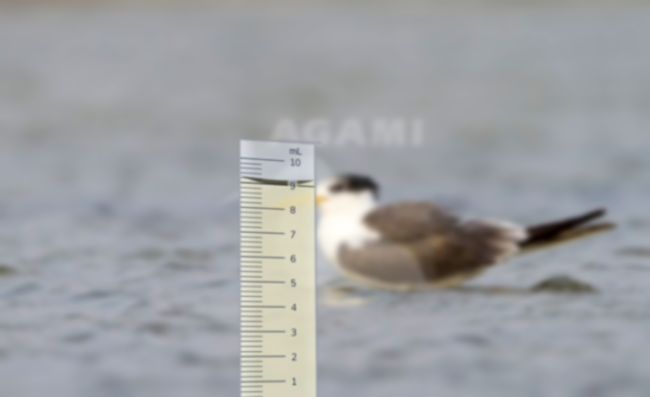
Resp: 9mL
